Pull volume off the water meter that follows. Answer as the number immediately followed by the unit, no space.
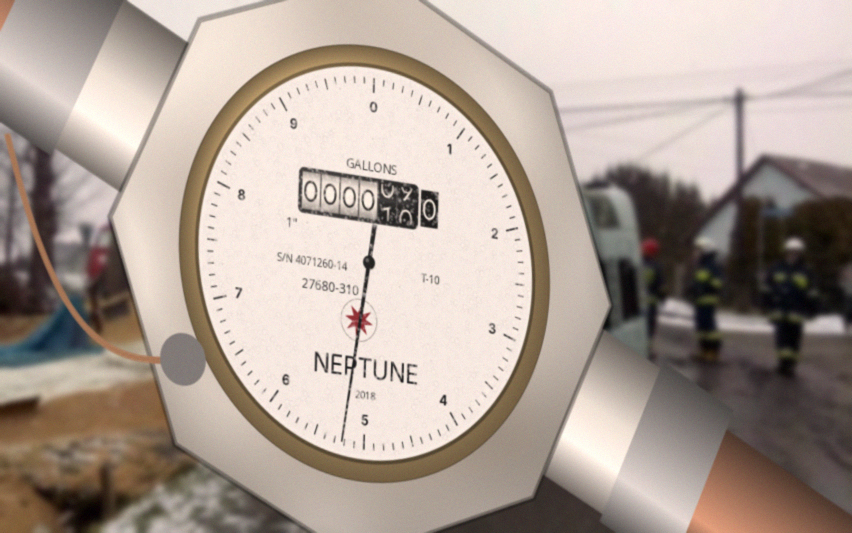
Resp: 95.2gal
